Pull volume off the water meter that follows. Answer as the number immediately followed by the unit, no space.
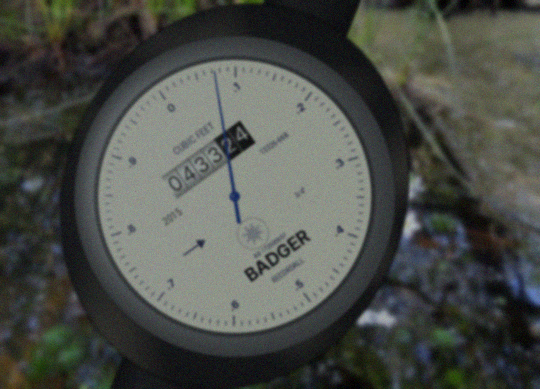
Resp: 43324.07ft³
